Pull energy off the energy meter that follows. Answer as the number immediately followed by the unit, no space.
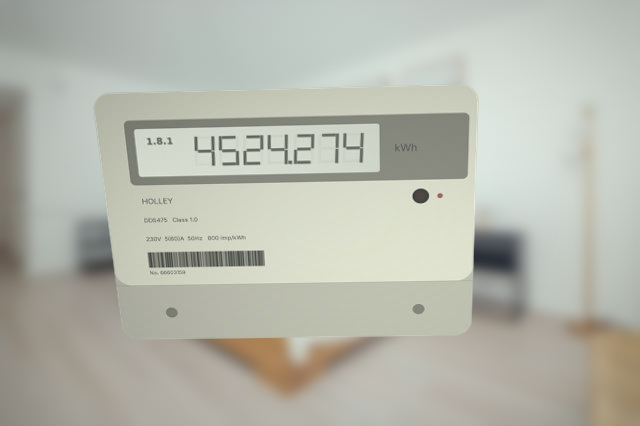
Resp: 4524.274kWh
